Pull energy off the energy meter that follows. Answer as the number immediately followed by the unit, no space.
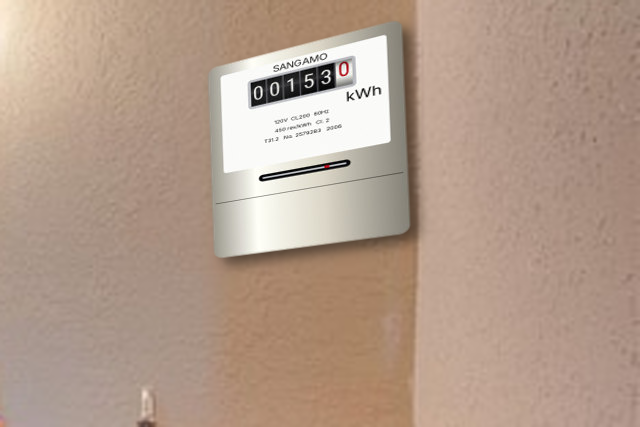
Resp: 153.0kWh
